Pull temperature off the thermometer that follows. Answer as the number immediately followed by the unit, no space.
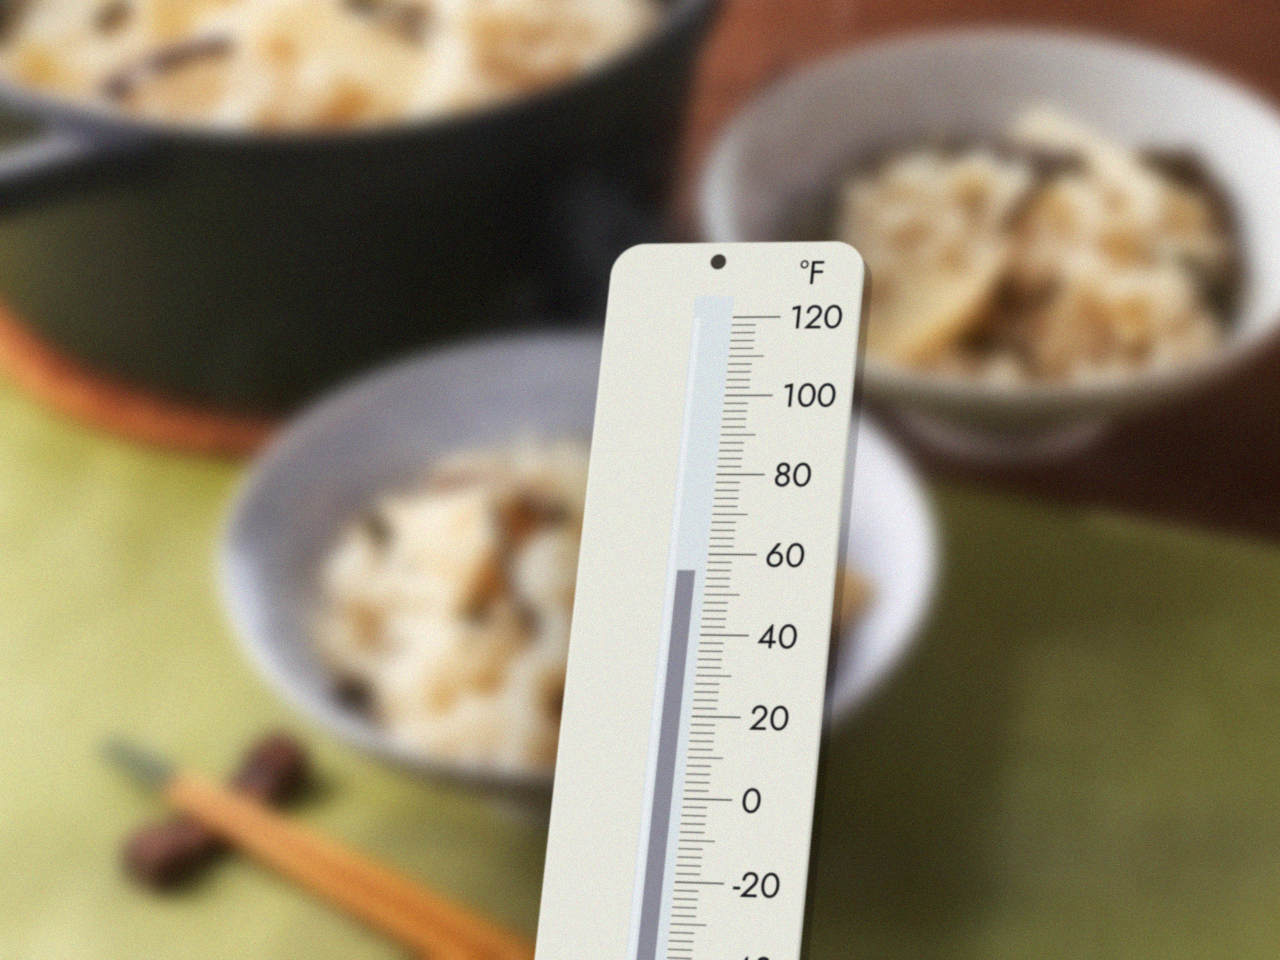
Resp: 56°F
